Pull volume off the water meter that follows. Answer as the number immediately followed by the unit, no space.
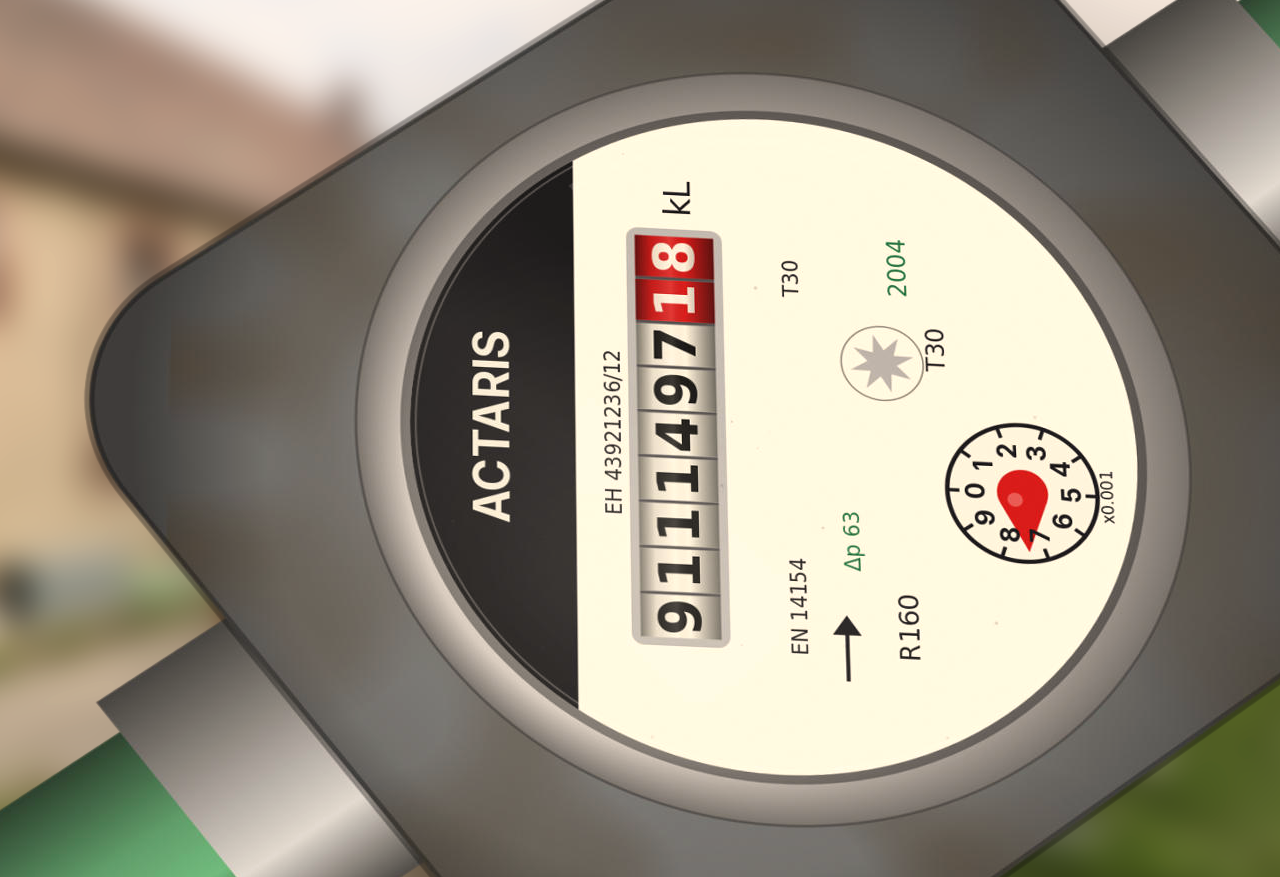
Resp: 9111497.187kL
